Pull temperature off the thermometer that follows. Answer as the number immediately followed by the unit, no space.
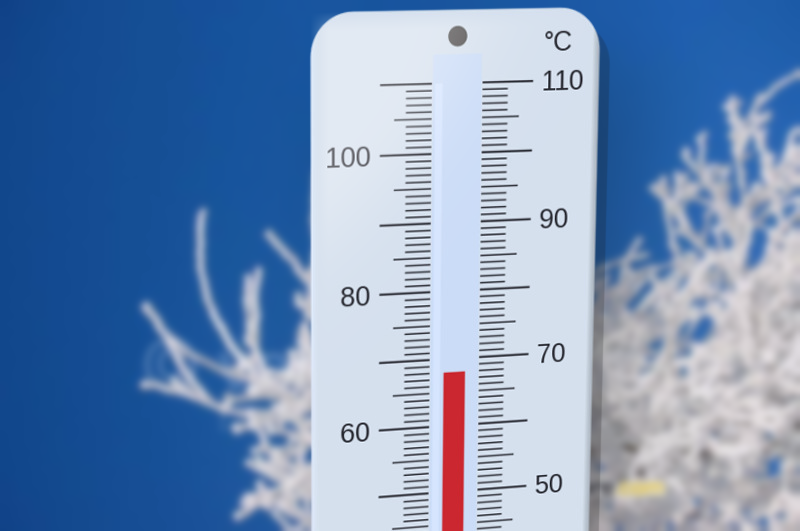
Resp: 68°C
